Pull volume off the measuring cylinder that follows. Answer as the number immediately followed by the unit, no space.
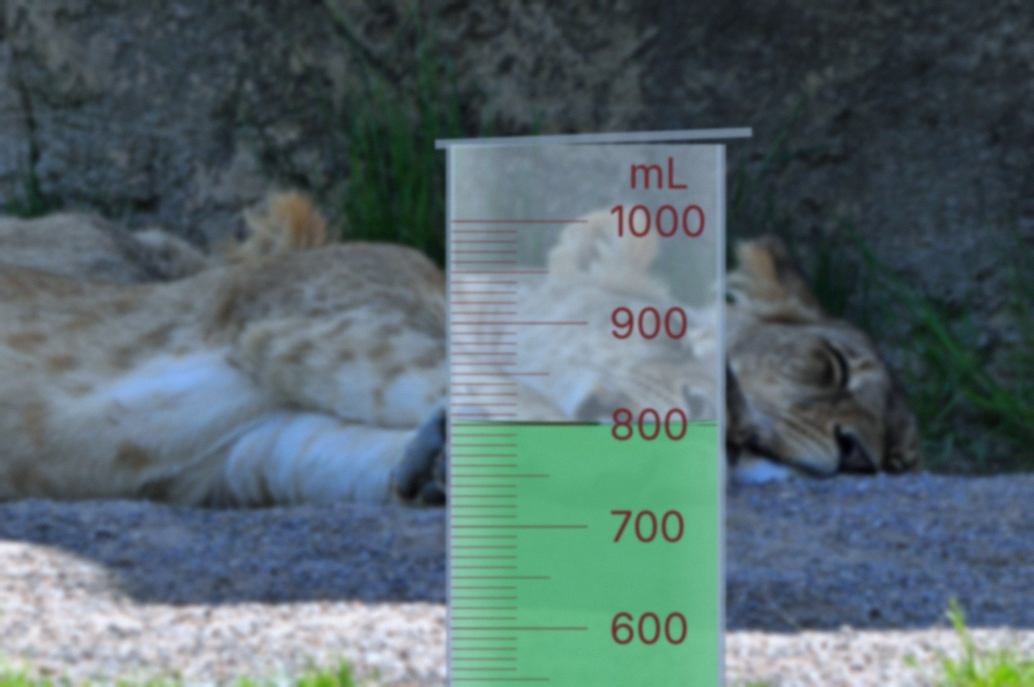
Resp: 800mL
